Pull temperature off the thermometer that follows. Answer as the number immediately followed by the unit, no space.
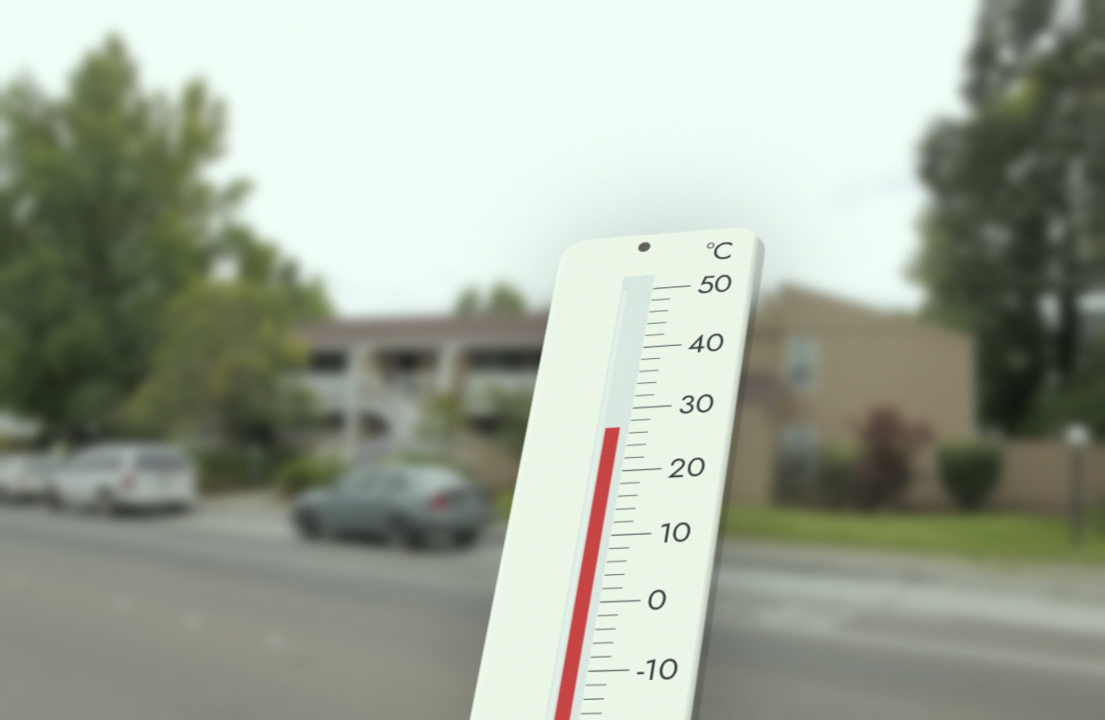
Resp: 27°C
